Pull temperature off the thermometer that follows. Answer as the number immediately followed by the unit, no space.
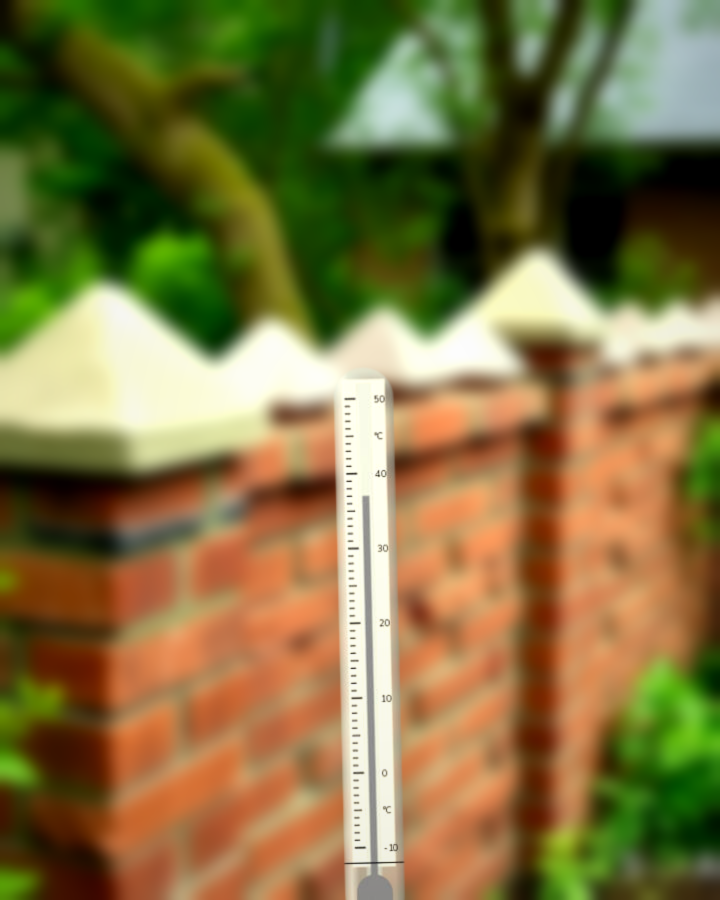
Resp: 37°C
